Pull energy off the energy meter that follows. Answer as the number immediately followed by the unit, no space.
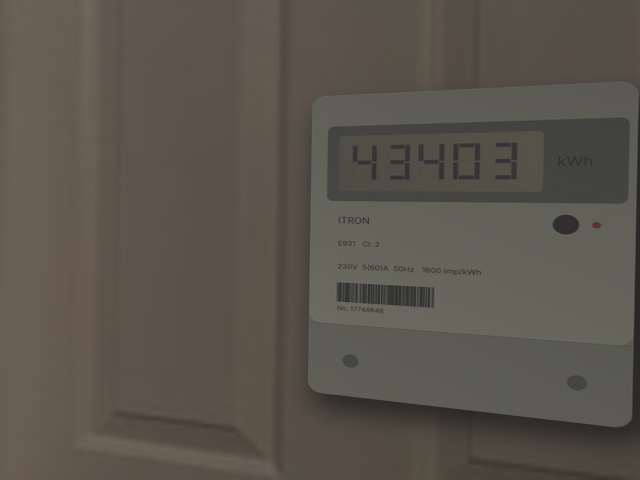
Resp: 43403kWh
